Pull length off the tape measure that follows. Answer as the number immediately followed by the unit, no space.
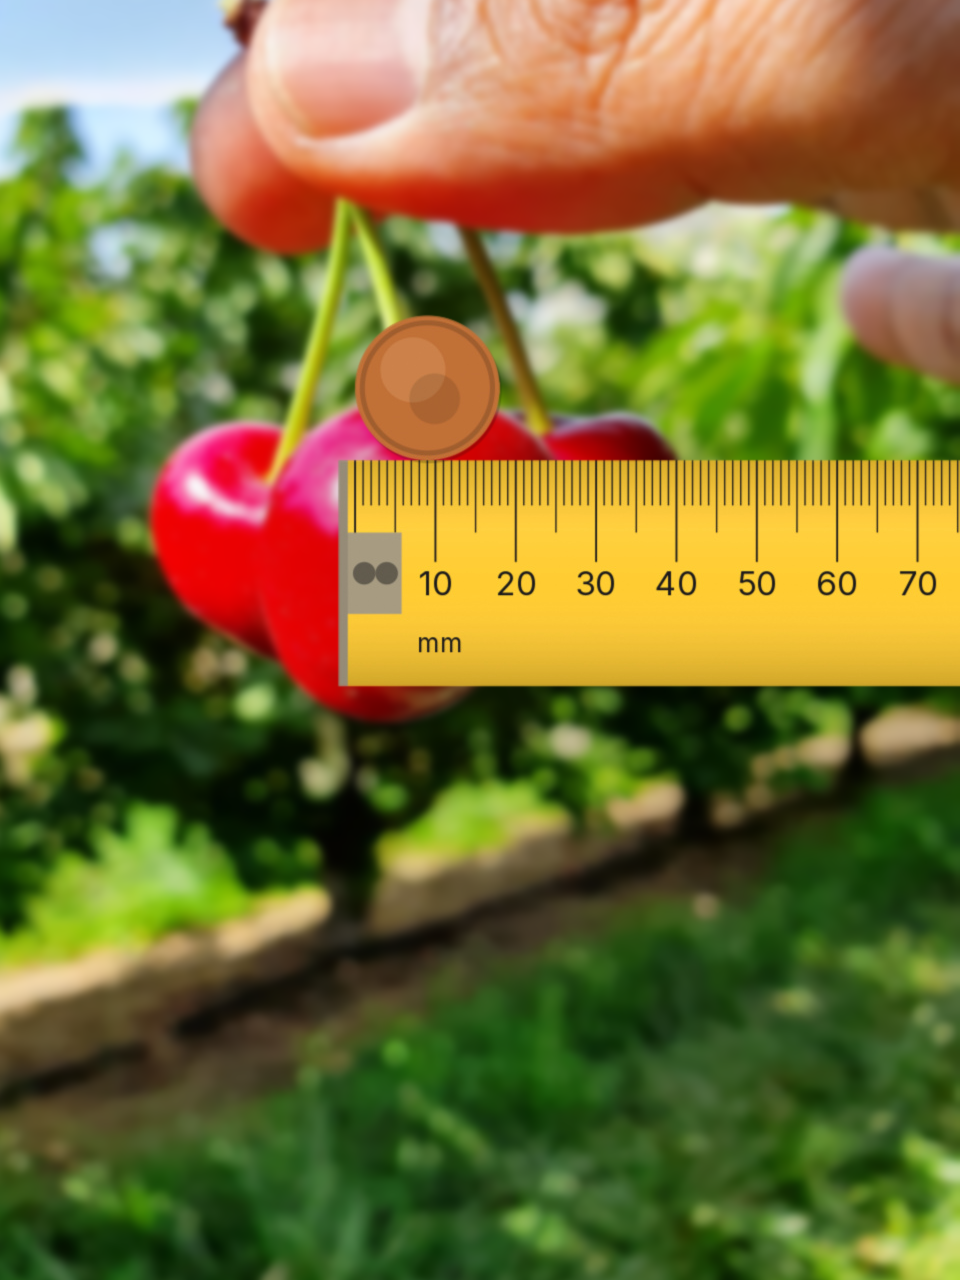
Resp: 18mm
